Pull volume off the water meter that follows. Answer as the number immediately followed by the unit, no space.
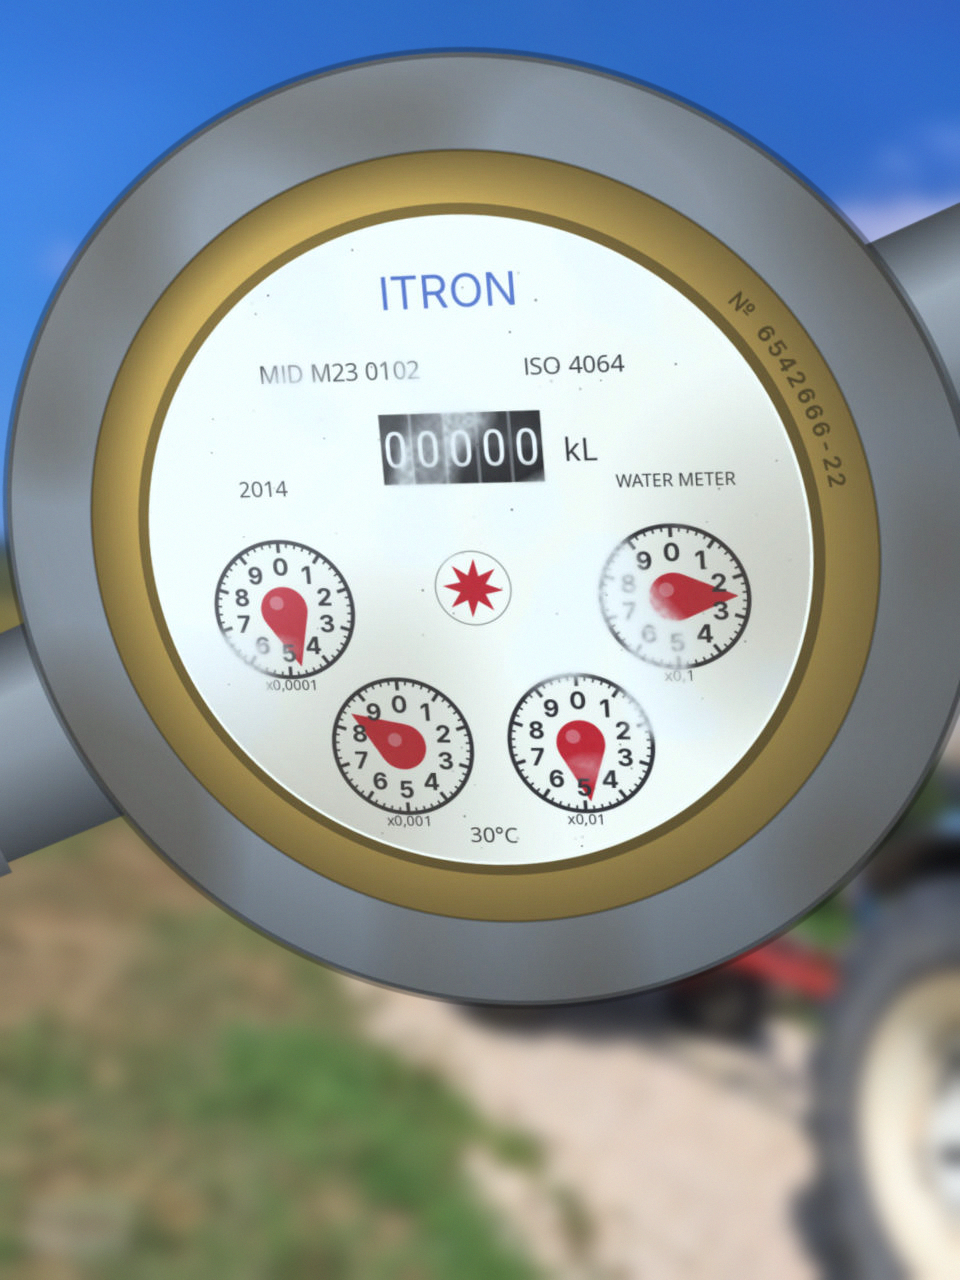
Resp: 0.2484kL
